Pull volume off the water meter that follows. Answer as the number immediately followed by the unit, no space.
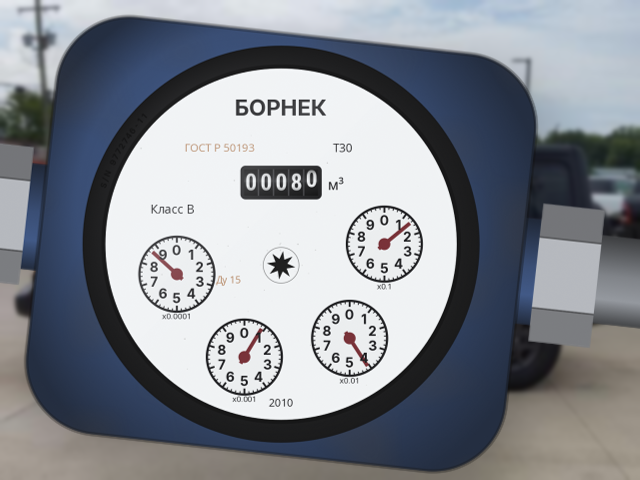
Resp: 80.1408m³
